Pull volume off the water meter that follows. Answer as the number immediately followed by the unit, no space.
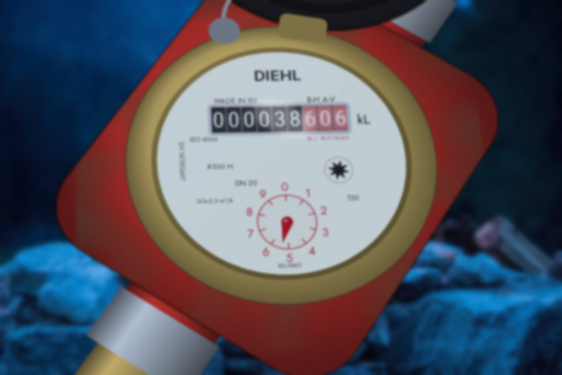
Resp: 38.6065kL
